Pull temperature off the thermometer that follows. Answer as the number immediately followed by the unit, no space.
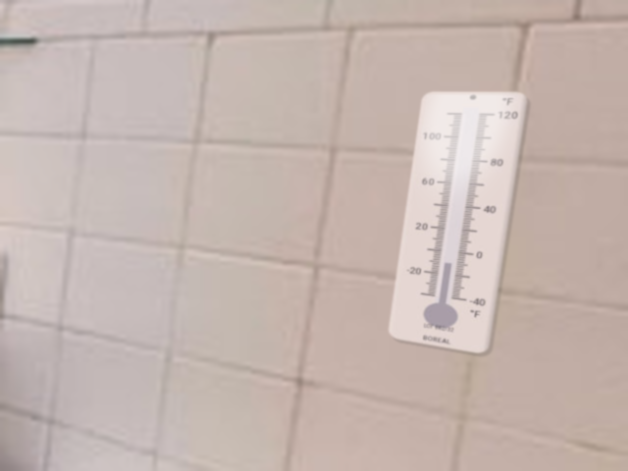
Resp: -10°F
